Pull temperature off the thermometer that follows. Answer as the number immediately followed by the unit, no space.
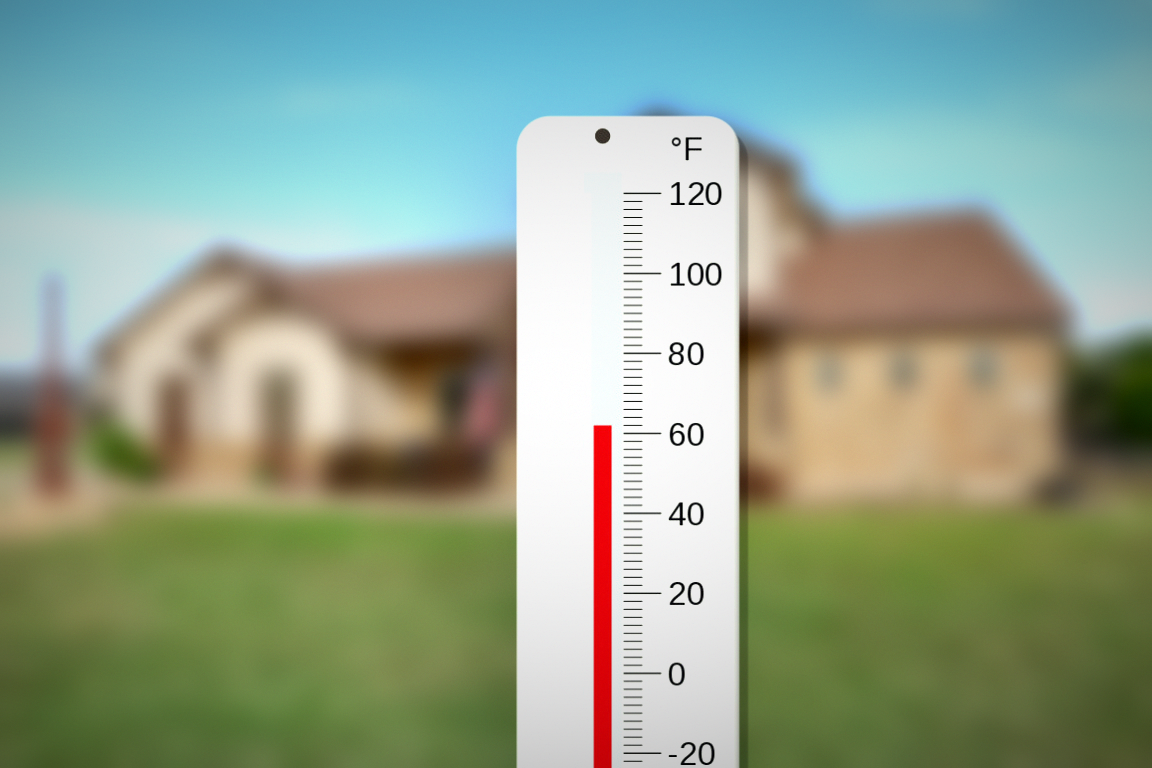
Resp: 62°F
